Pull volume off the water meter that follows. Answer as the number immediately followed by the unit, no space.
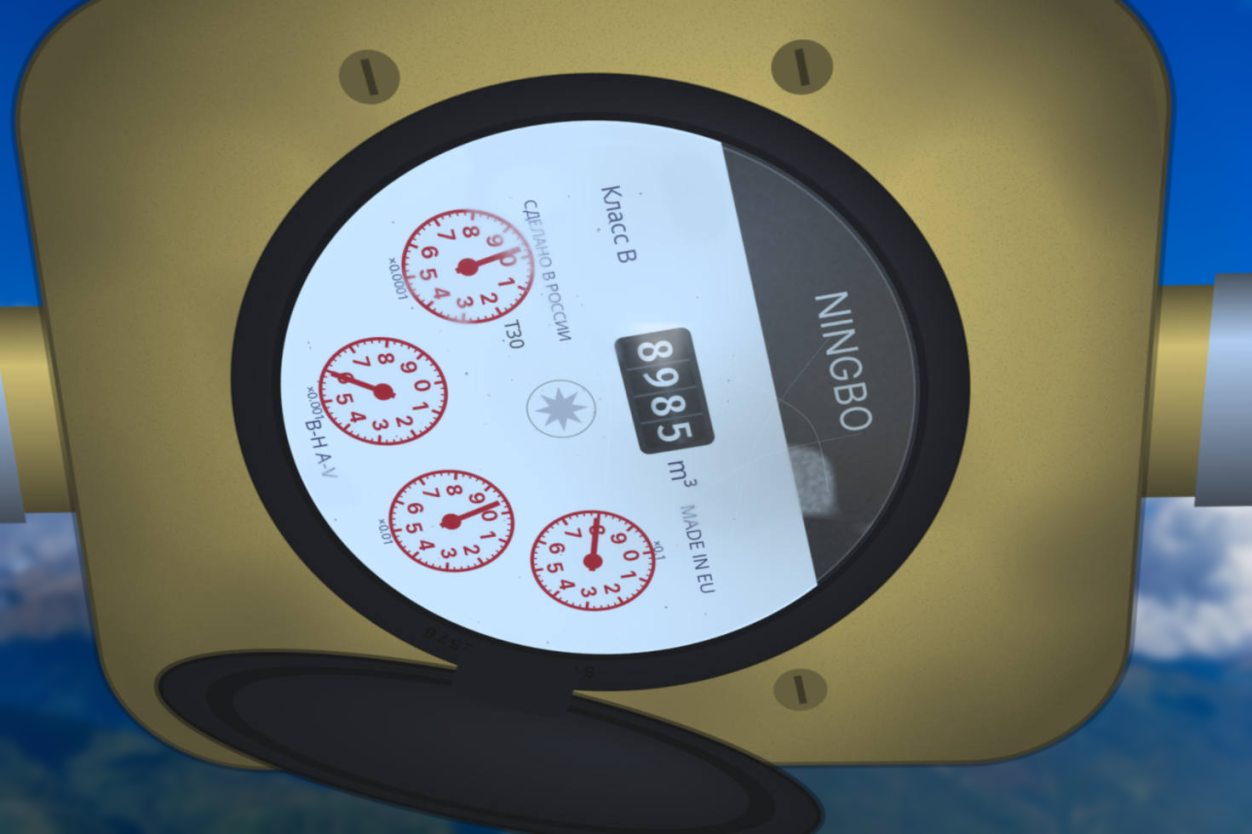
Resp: 8985.7959m³
